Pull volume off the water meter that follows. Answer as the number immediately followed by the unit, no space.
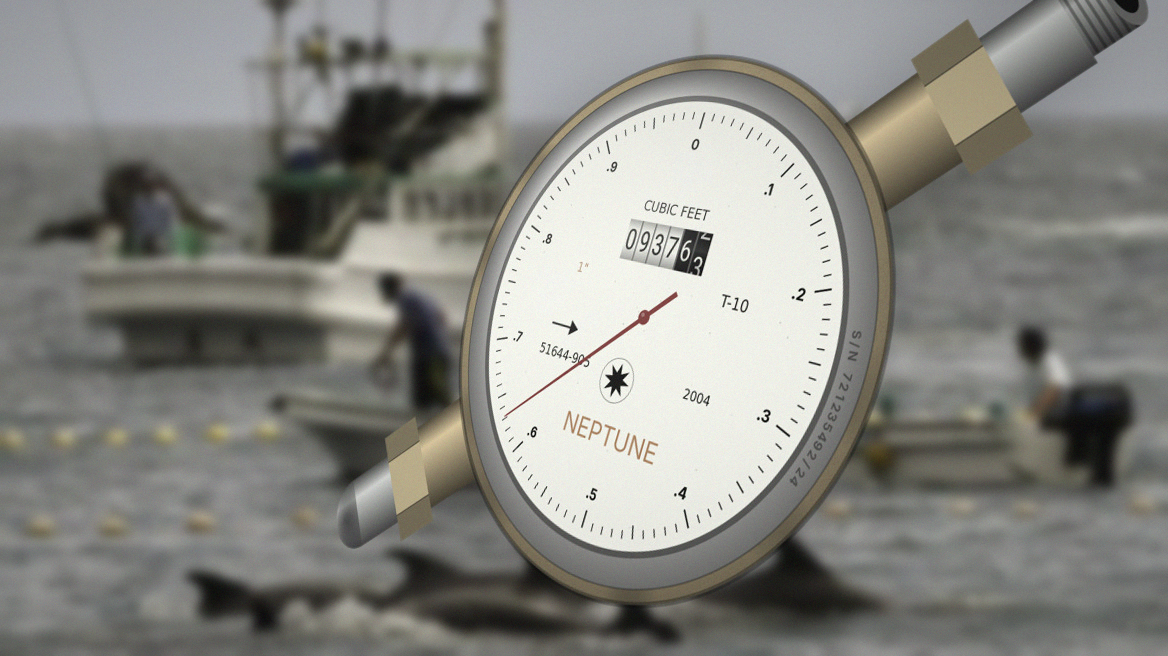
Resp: 93762.63ft³
